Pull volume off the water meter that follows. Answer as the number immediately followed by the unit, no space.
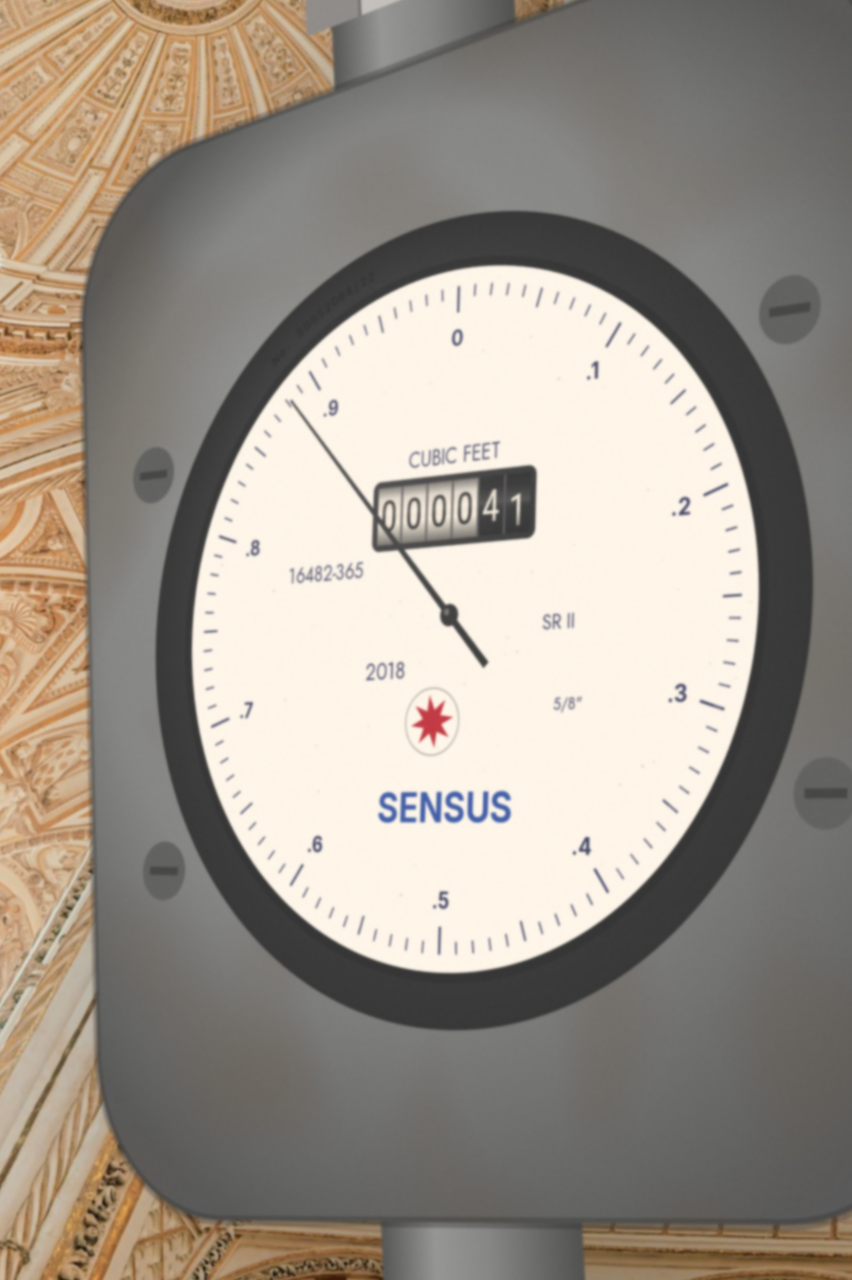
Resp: 40.88ft³
